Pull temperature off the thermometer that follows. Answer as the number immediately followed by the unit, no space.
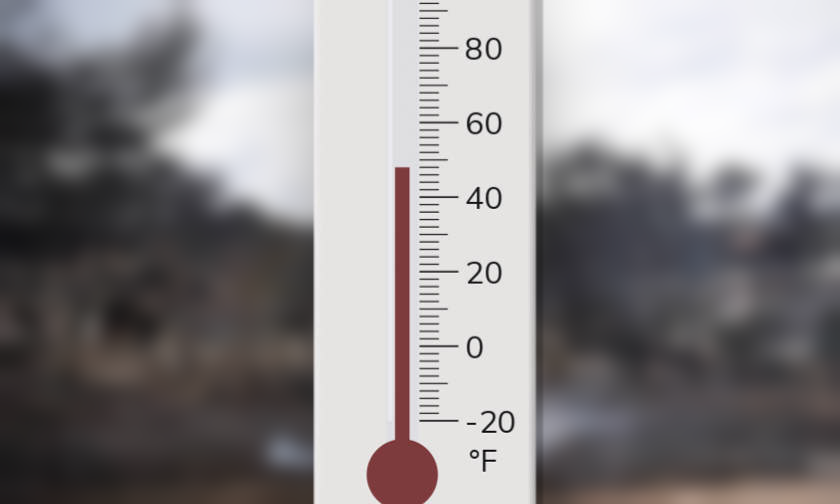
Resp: 48°F
